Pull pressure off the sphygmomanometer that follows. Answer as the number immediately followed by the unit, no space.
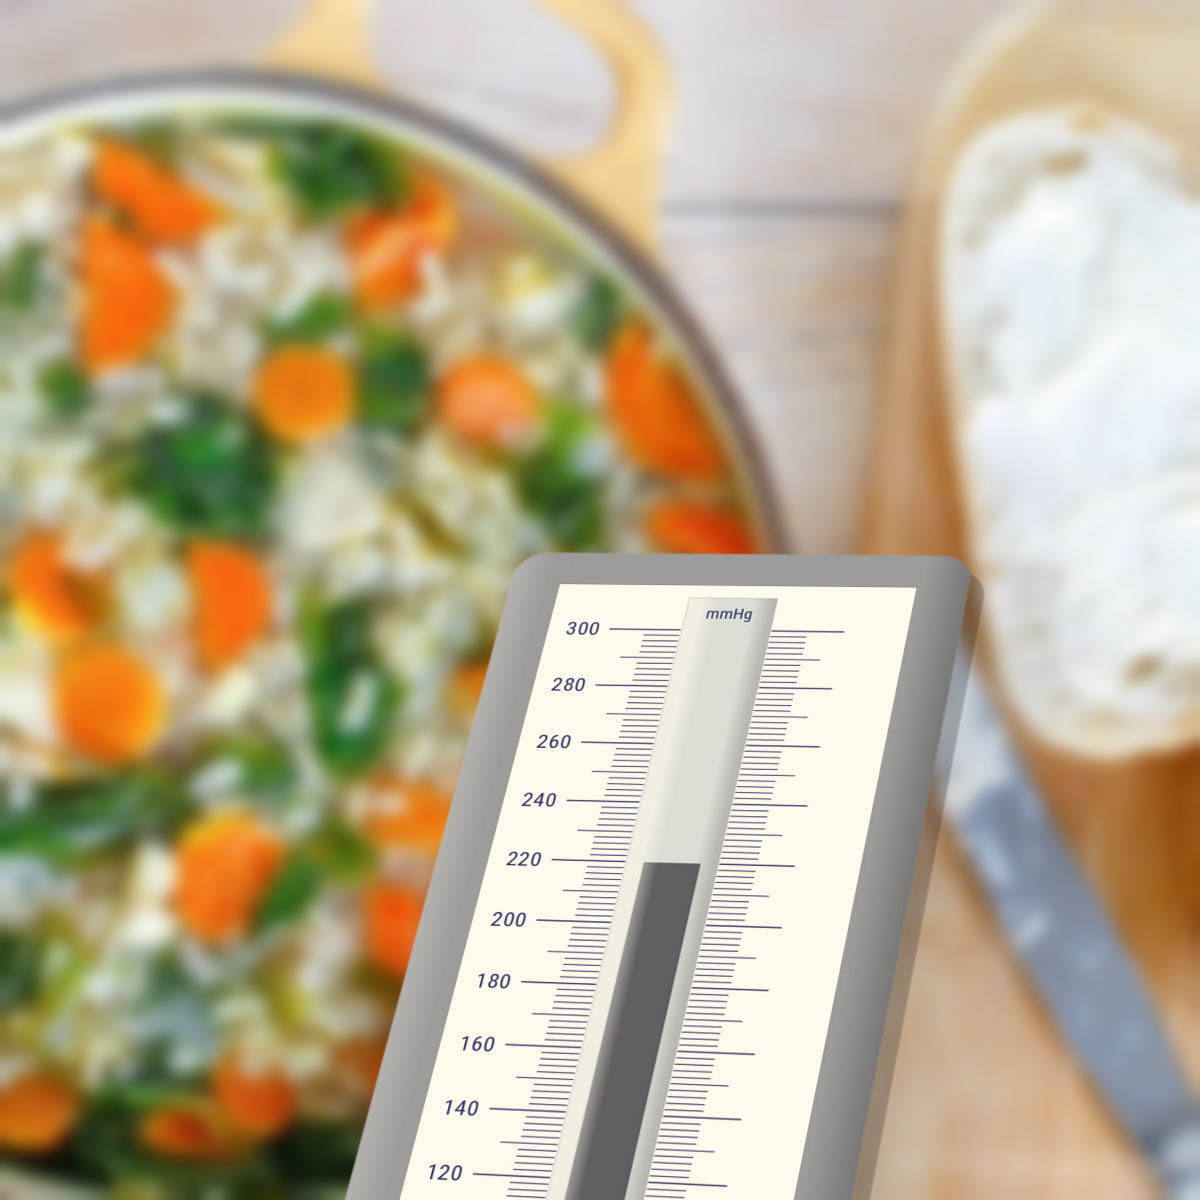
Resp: 220mmHg
